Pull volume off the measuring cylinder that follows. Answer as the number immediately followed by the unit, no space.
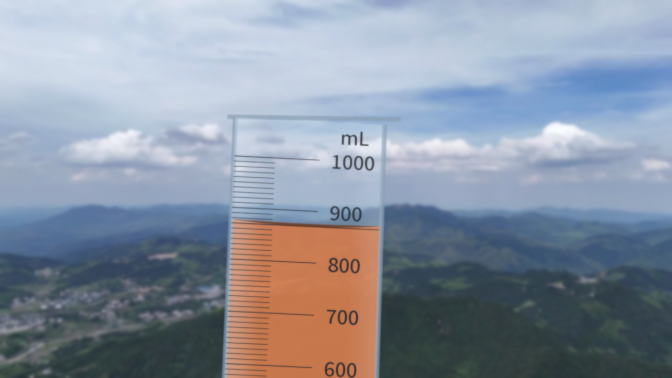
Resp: 870mL
